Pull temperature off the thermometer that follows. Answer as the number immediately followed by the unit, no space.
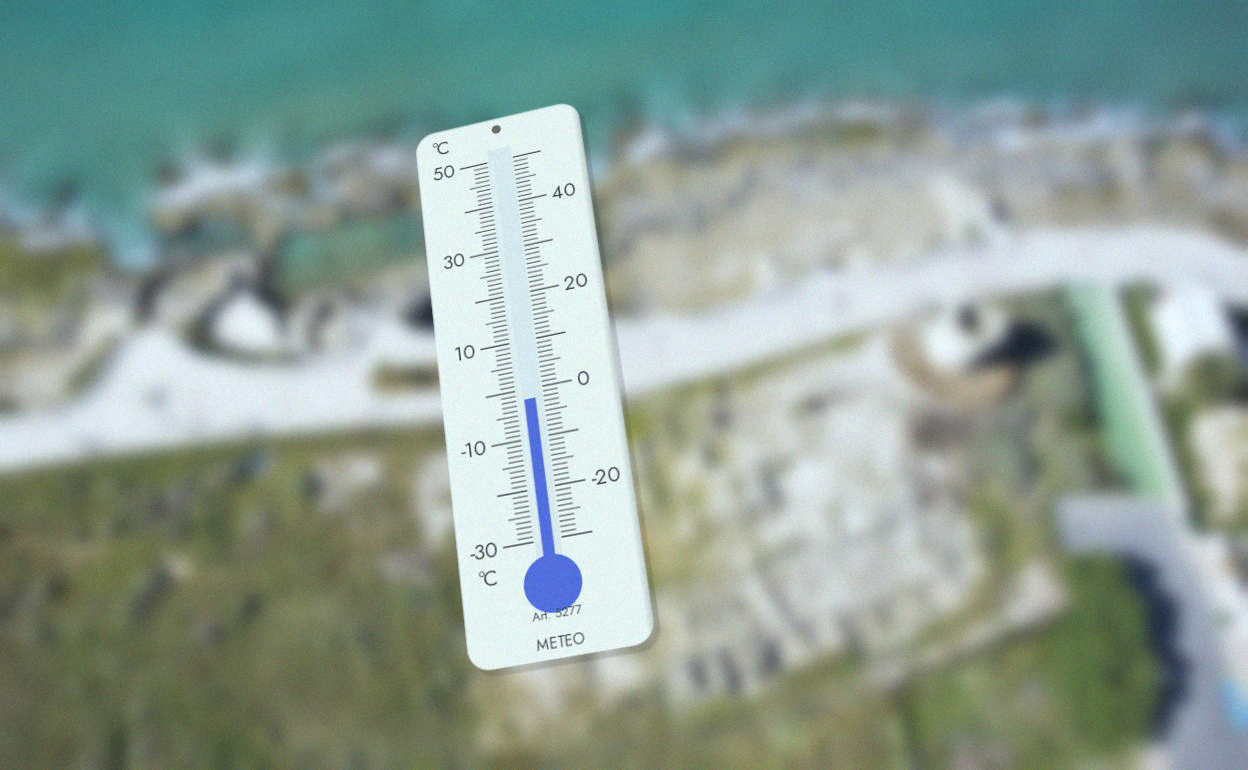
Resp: -2°C
